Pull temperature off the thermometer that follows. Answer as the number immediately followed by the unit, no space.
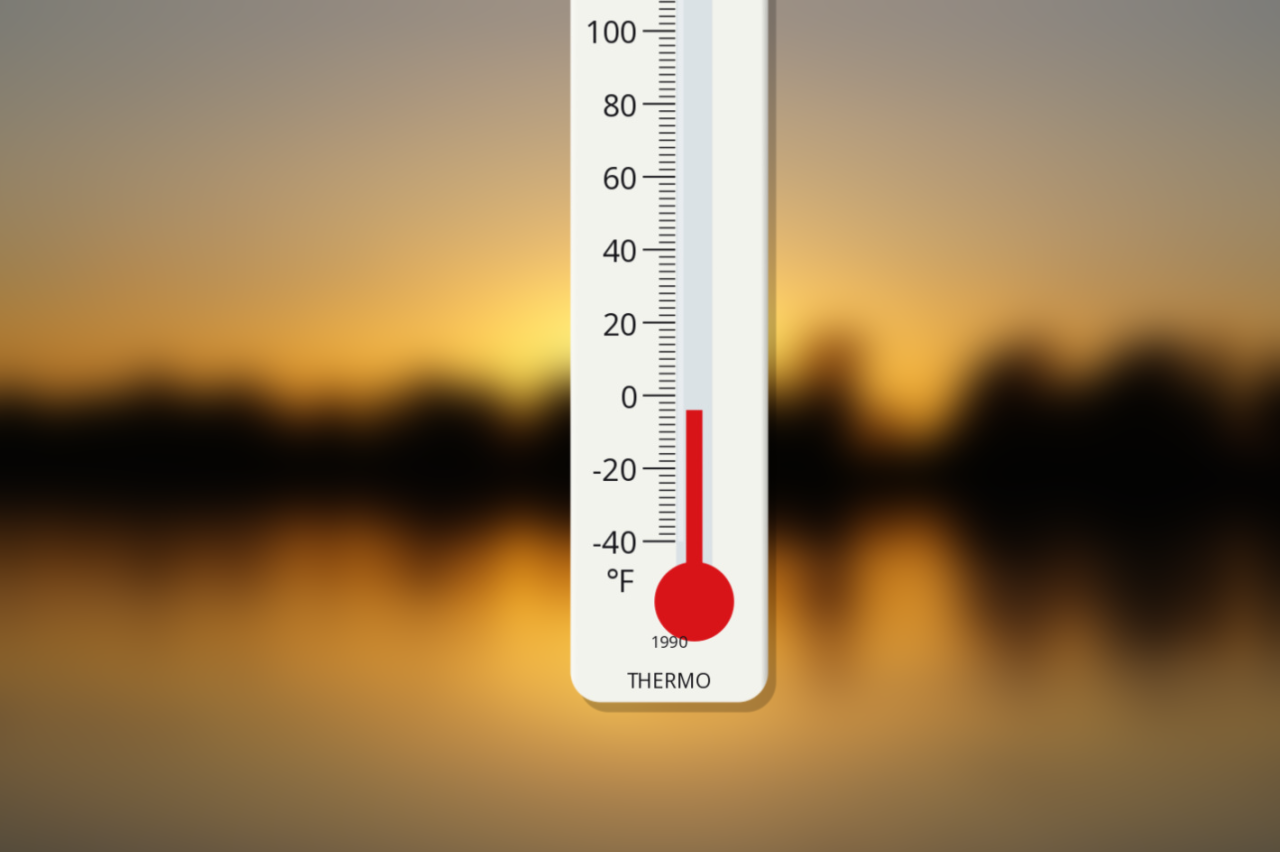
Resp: -4°F
